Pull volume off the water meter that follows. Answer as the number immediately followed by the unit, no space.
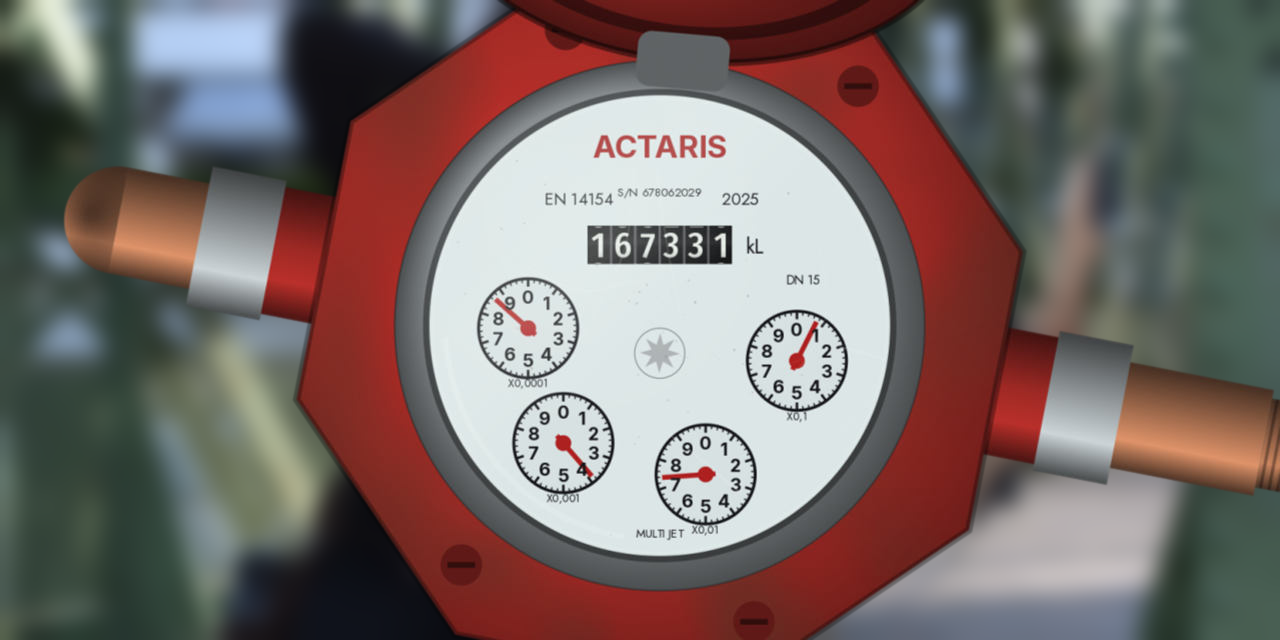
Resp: 167331.0738kL
